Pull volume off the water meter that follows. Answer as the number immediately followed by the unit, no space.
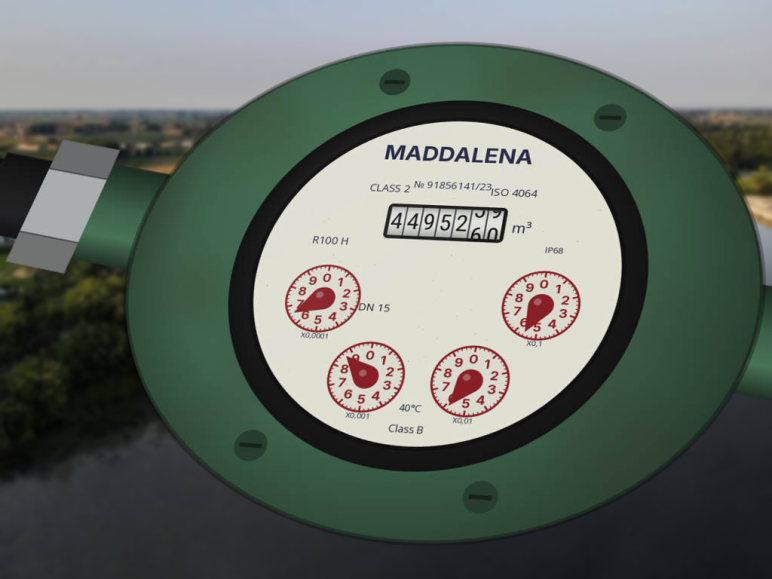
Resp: 4495259.5586m³
